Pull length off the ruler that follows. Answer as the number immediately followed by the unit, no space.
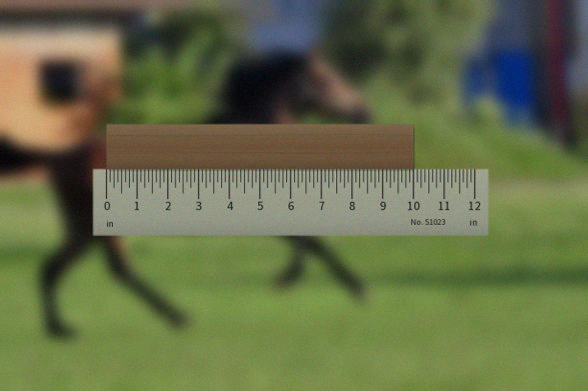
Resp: 10in
